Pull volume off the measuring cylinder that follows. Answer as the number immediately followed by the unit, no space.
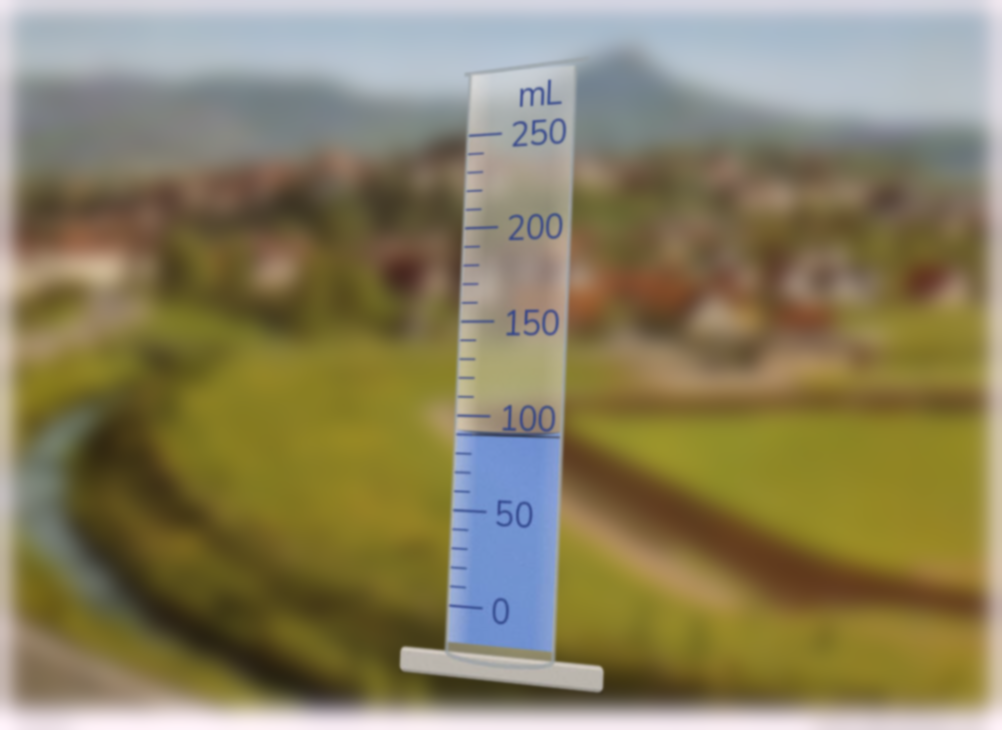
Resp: 90mL
